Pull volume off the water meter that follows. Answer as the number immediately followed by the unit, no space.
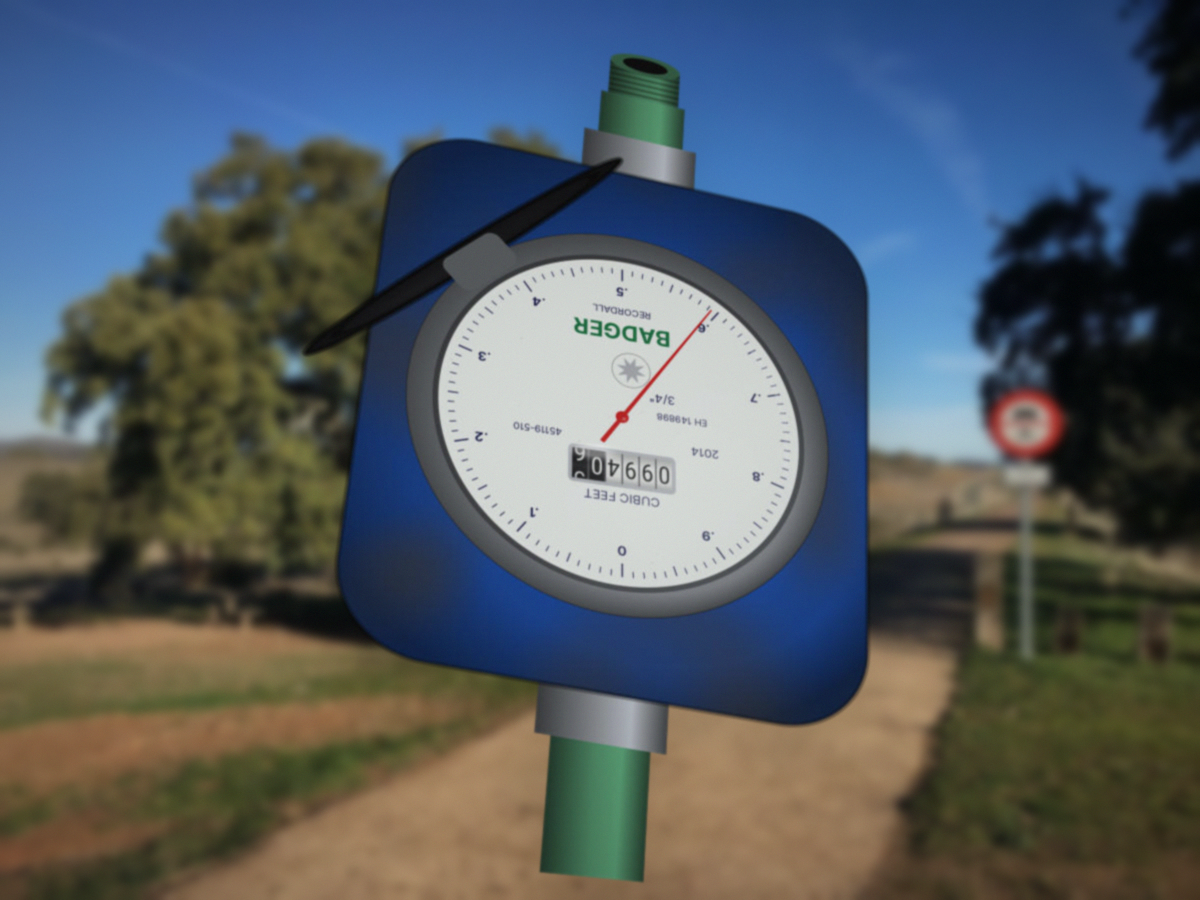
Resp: 99405.59ft³
